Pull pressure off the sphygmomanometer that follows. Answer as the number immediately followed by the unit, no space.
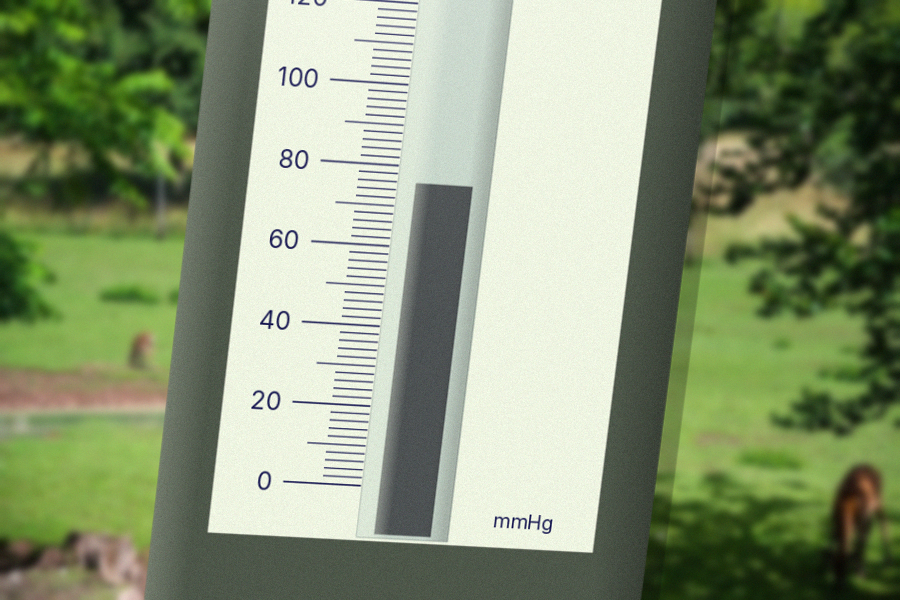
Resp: 76mmHg
